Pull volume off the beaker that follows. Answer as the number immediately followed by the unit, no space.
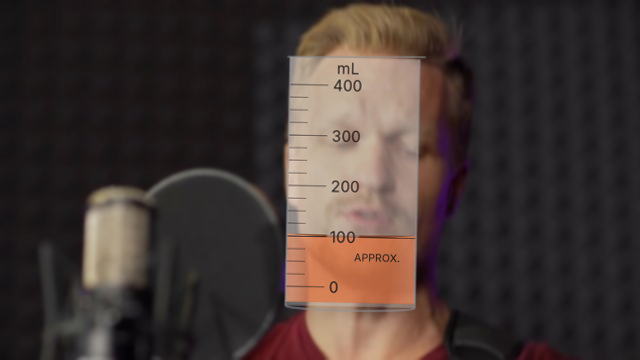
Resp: 100mL
